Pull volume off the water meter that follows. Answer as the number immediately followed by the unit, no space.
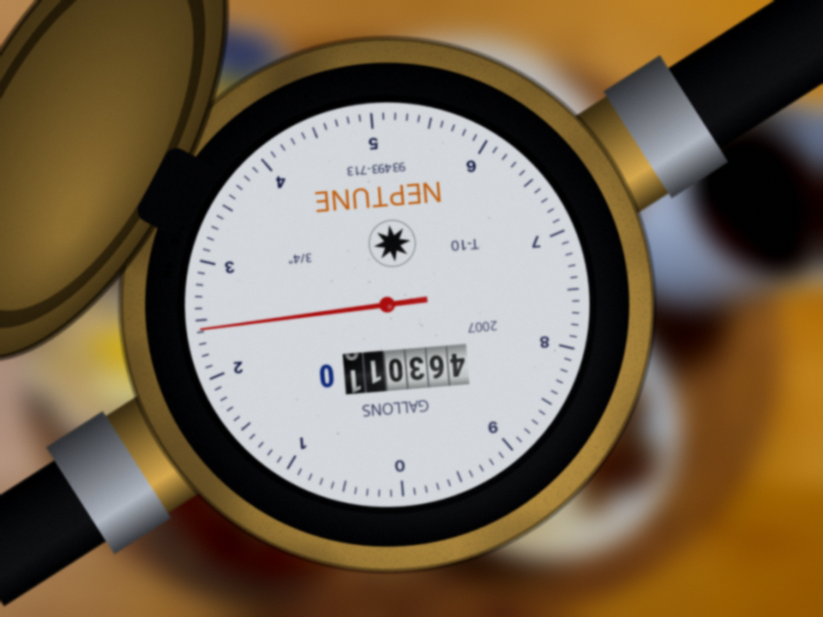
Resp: 4630112.4gal
